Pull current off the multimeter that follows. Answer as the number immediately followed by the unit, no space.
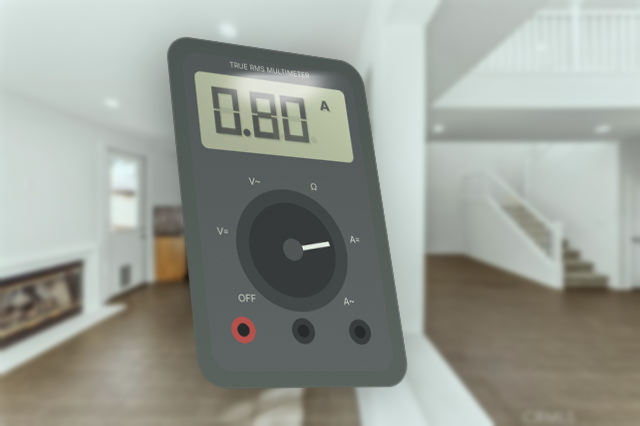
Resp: 0.80A
